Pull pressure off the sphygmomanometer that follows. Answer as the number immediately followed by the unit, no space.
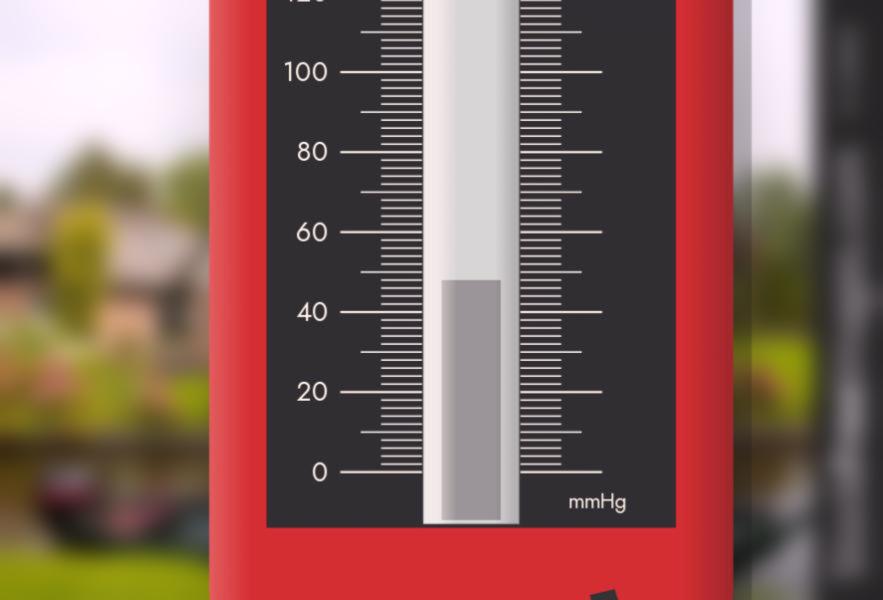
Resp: 48mmHg
